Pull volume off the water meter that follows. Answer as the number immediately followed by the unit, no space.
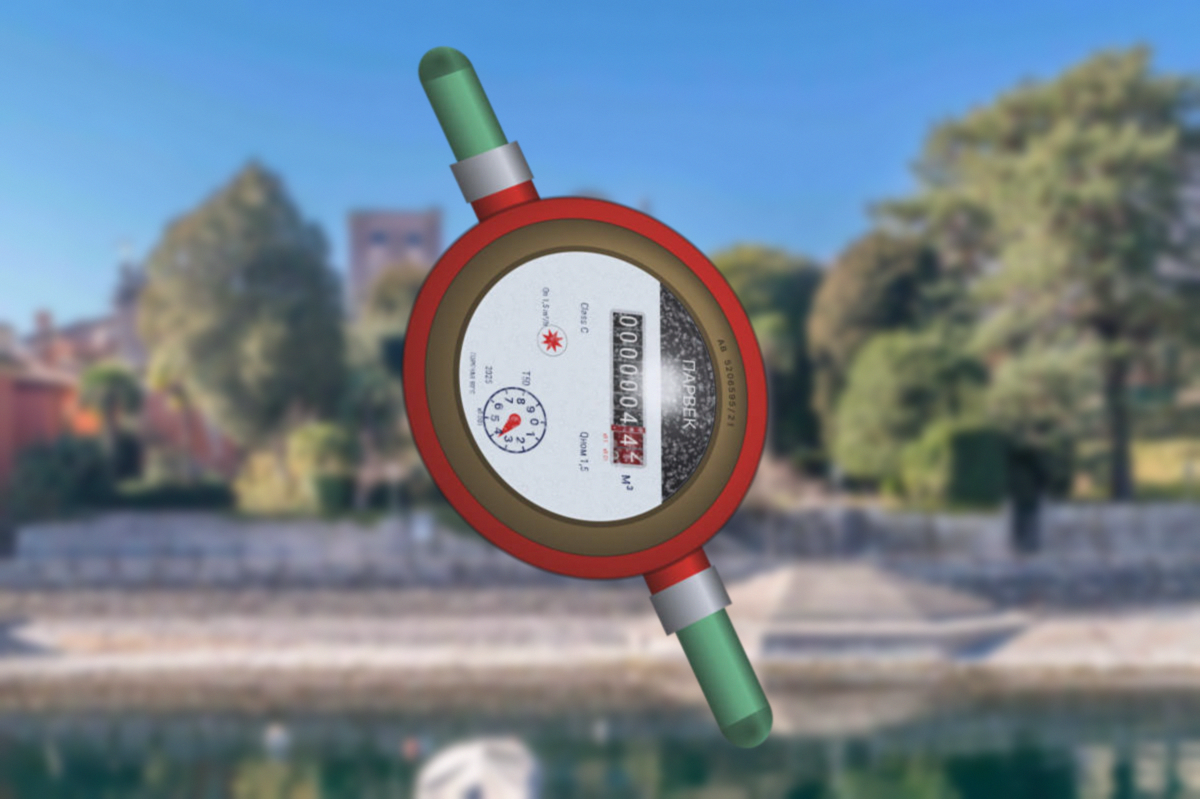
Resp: 4.423m³
